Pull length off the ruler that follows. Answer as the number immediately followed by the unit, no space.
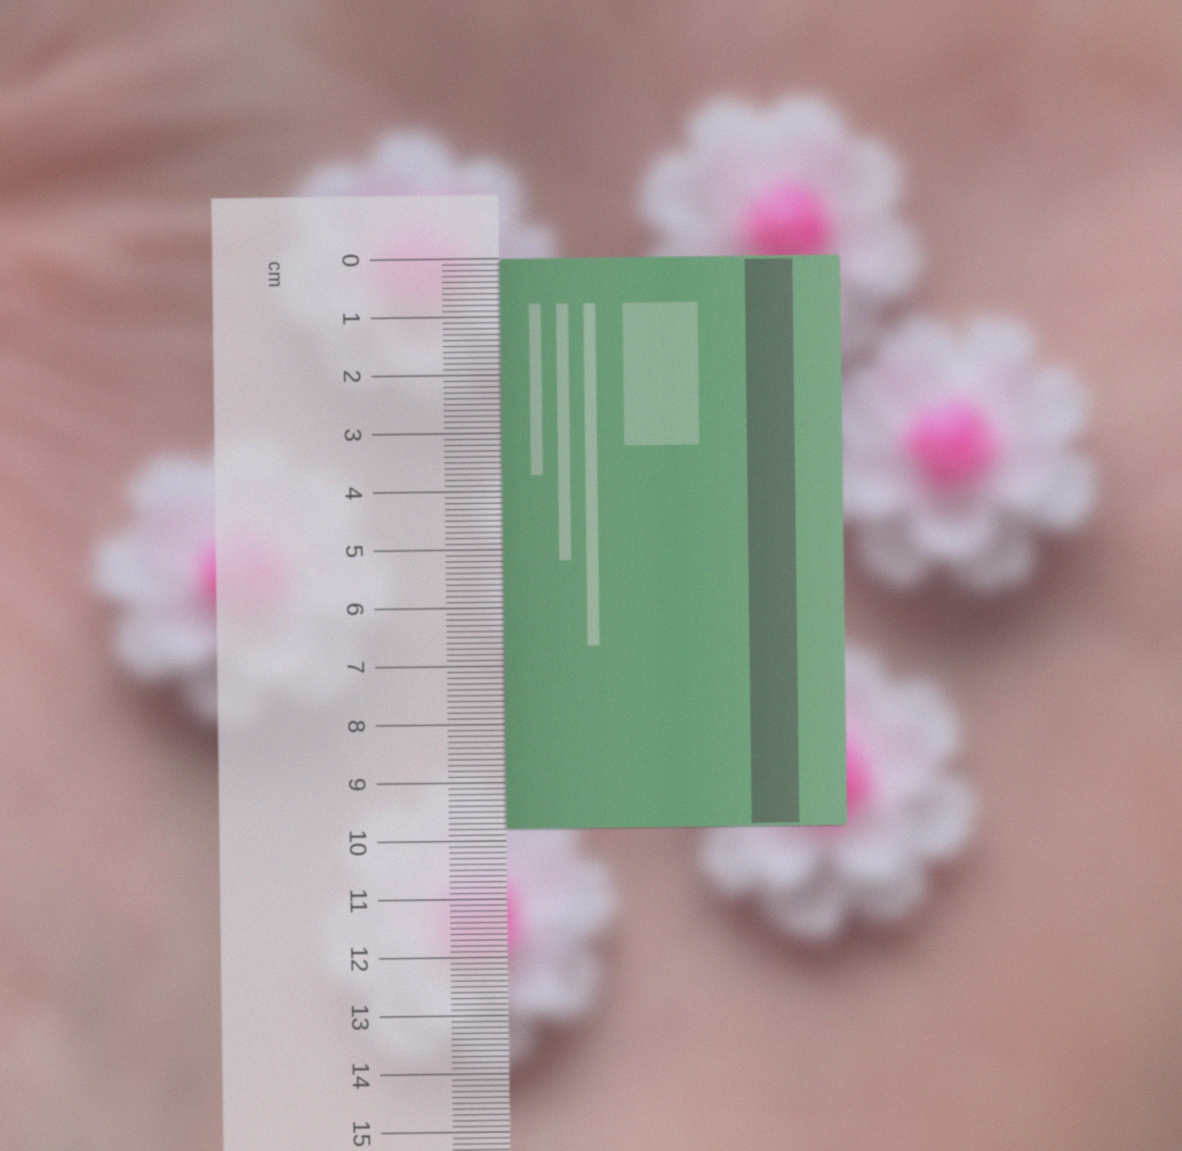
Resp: 9.8cm
